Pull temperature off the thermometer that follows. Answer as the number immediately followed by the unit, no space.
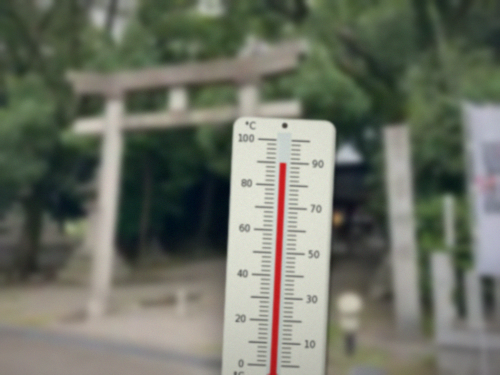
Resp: 90°C
